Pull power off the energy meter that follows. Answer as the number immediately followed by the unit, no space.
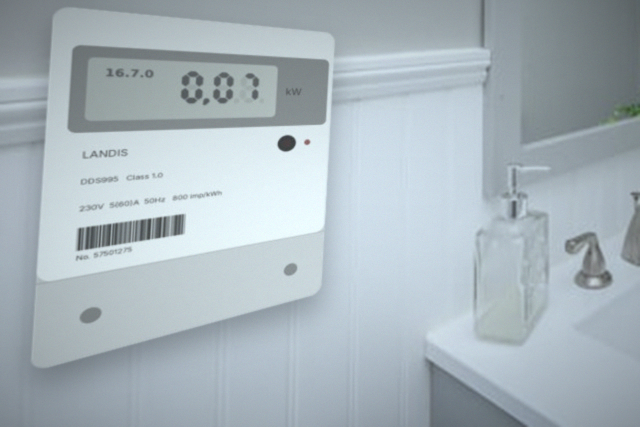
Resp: 0.07kW
